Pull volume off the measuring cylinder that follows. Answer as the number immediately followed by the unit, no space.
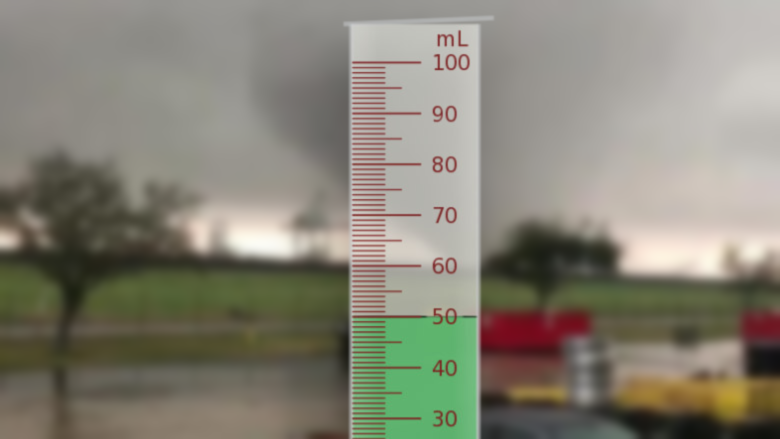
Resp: 50mL
